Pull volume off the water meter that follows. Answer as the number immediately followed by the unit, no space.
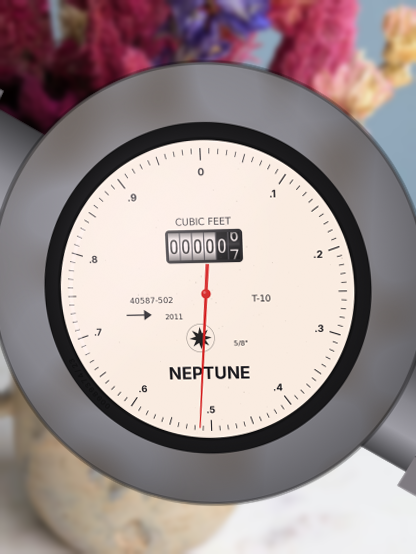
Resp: 6.51ft³
